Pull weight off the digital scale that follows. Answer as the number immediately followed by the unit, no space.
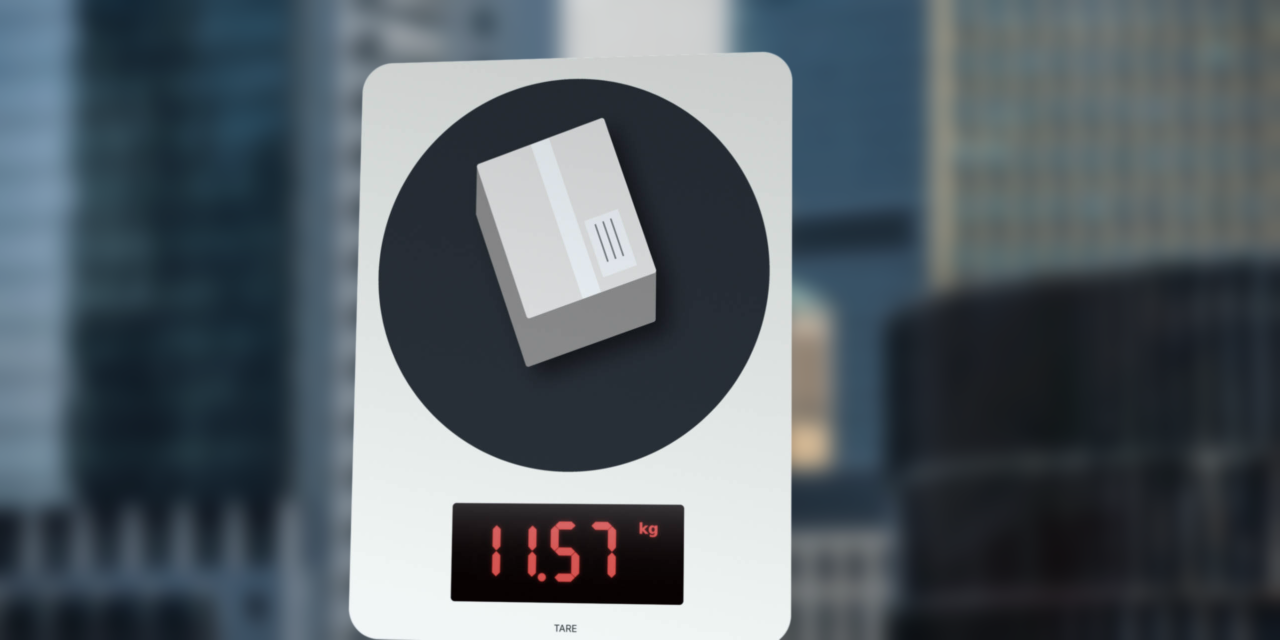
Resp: 11.57kg
